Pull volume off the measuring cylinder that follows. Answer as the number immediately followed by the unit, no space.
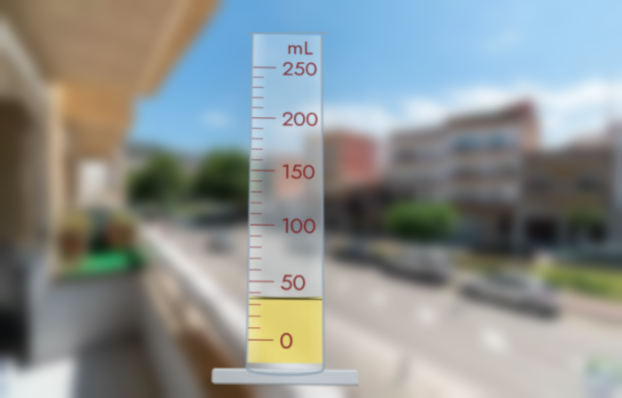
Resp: 35mL
